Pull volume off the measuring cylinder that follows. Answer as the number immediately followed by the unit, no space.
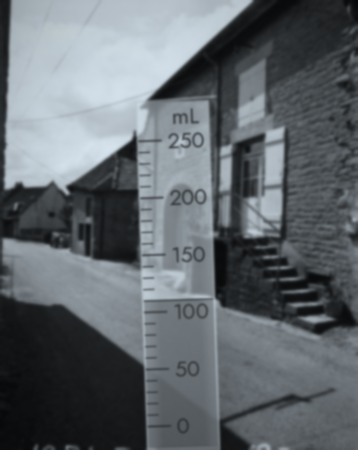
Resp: 110mL
